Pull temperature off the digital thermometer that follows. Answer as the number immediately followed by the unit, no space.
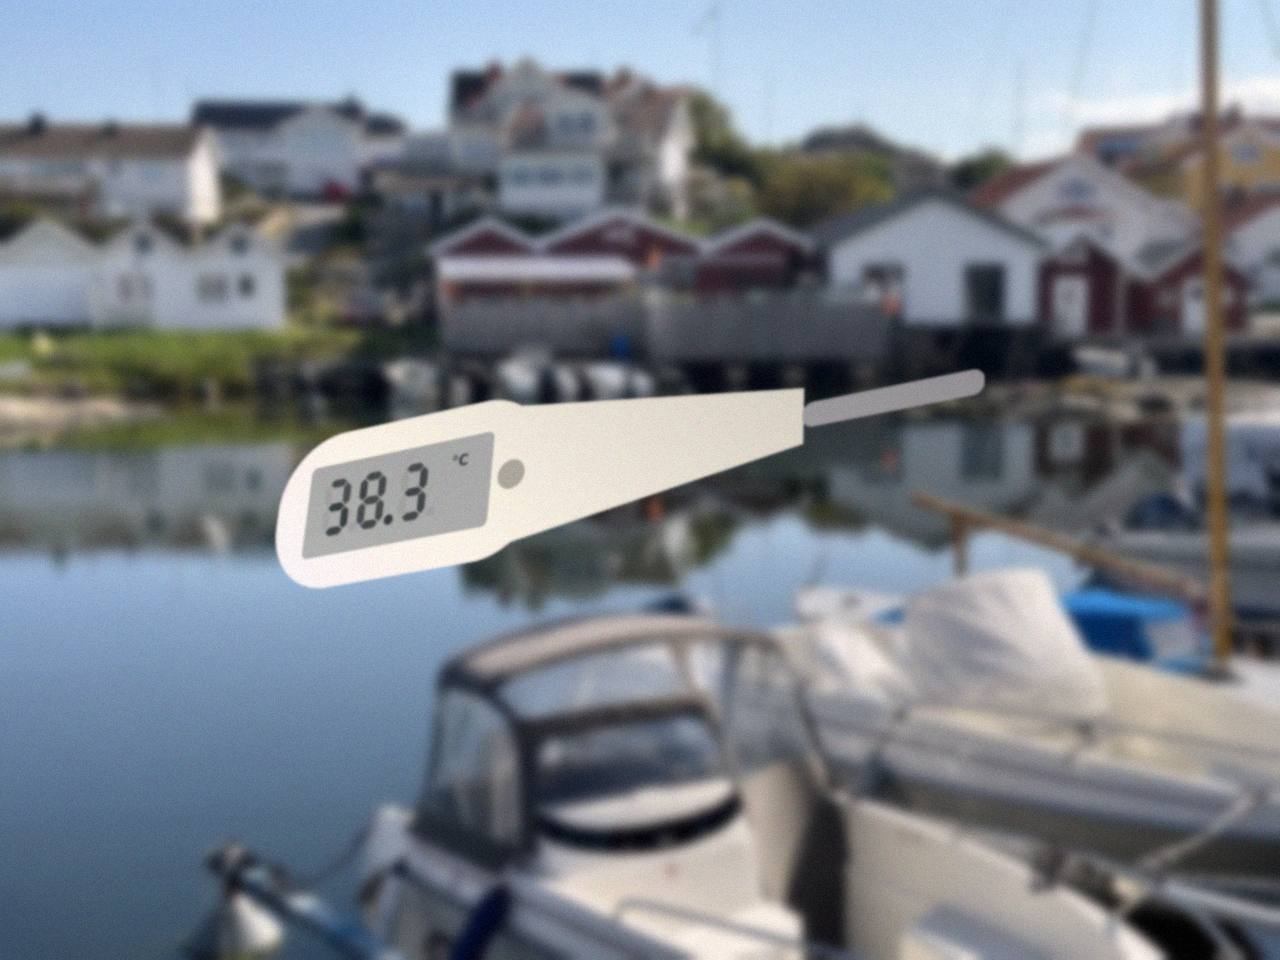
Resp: 38.3°C
